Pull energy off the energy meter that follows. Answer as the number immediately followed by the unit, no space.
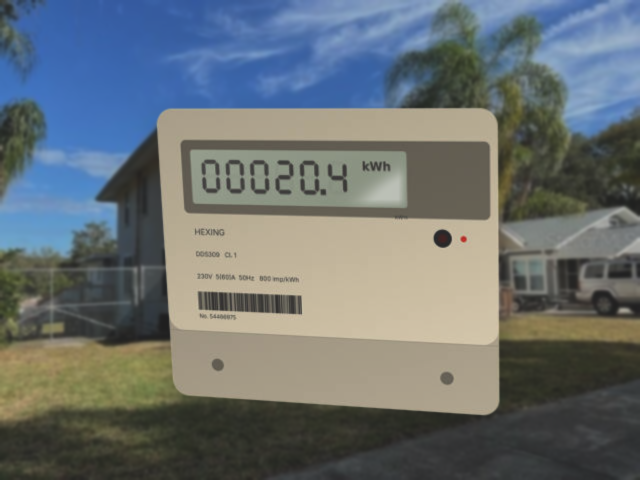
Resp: 20.4kWh
